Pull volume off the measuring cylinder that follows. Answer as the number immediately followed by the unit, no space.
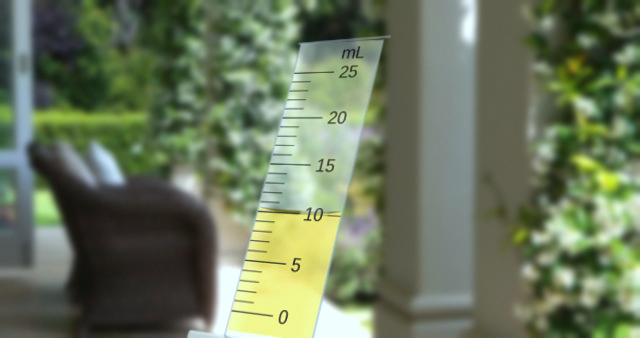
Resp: 10mL
